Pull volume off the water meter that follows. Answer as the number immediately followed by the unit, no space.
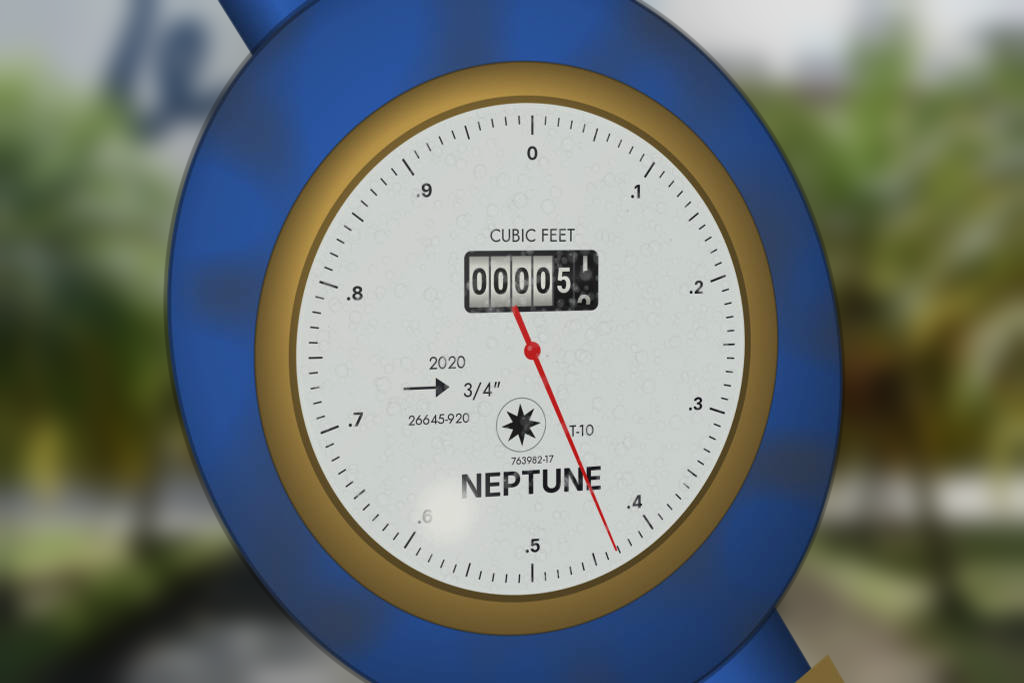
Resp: 51.43ft³
